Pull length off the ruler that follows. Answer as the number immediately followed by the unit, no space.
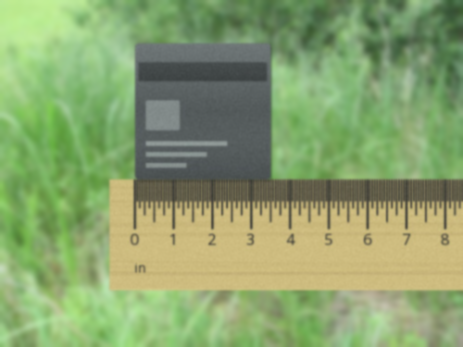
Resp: 3.5in
